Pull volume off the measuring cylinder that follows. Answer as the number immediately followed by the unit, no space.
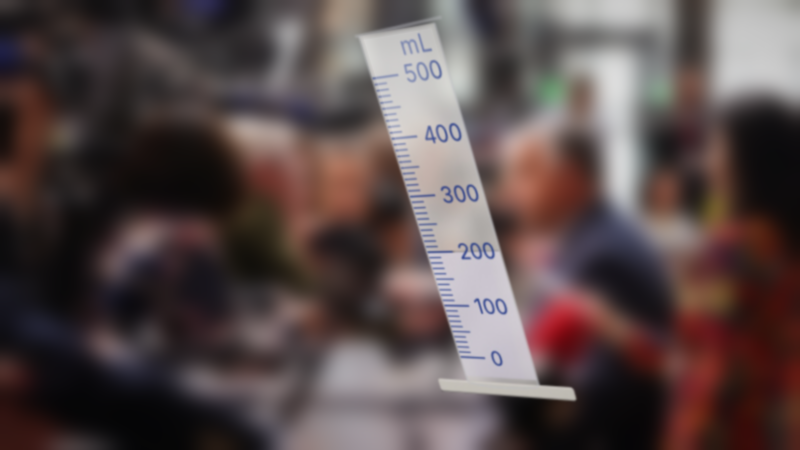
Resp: 200mL
